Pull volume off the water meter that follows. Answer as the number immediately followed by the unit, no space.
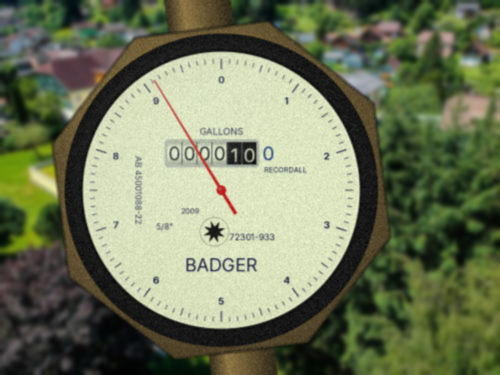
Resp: 99.1gal
